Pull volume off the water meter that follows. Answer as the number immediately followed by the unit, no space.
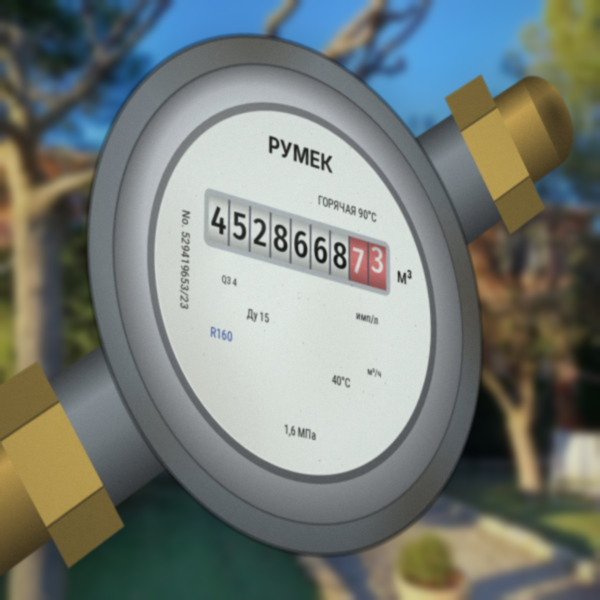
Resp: 4528668.73m³
